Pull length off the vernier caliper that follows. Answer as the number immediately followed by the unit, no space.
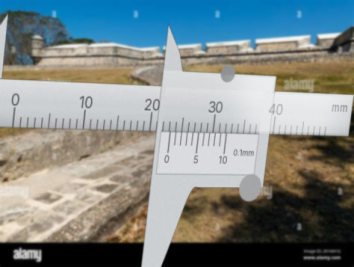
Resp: 23.2mm
